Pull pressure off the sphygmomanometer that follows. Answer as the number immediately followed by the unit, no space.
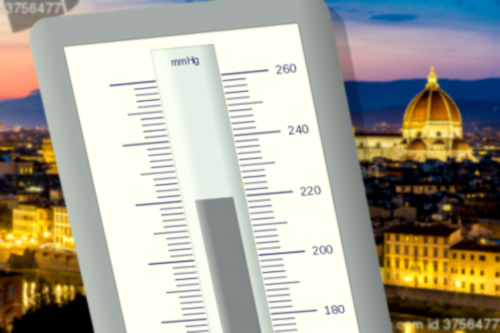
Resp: 220mmHg
